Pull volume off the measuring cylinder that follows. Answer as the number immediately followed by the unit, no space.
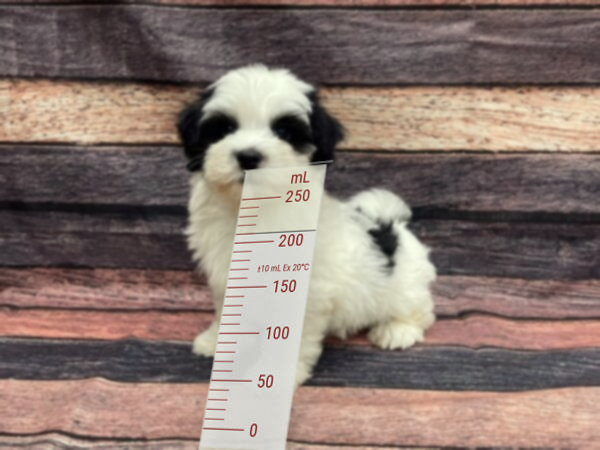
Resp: 210mL
